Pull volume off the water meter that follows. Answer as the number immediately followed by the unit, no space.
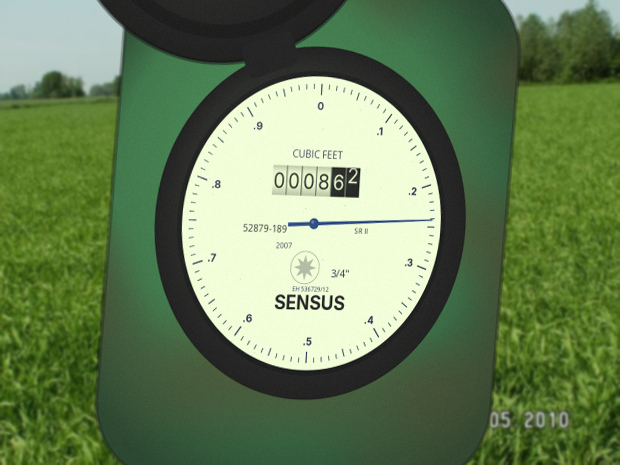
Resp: 862.24ft³
